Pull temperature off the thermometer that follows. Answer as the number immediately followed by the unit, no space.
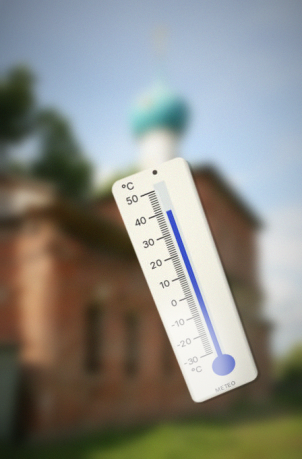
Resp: 40°C
